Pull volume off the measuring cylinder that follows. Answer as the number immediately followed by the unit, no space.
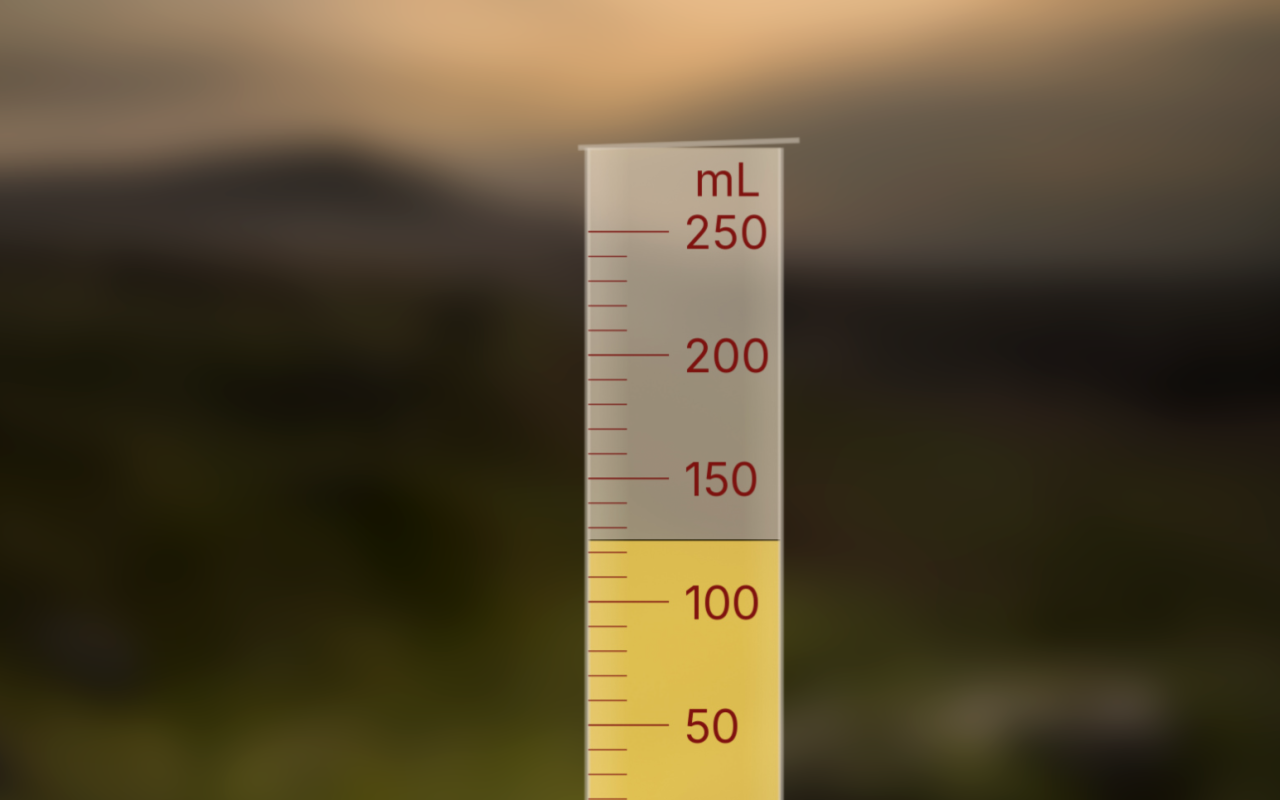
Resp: 125mL
